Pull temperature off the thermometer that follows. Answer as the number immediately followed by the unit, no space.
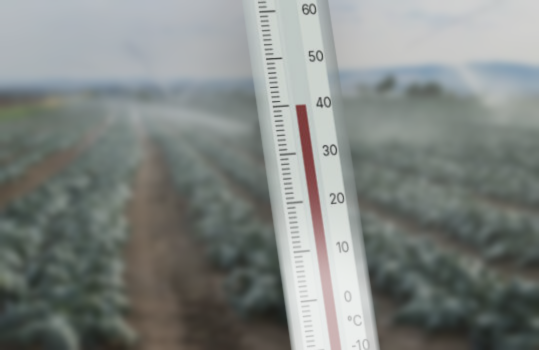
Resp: 40°C
